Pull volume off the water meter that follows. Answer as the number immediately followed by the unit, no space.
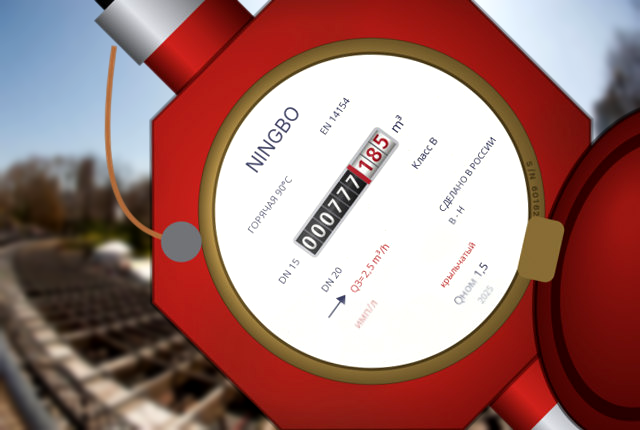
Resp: 777.185m³
